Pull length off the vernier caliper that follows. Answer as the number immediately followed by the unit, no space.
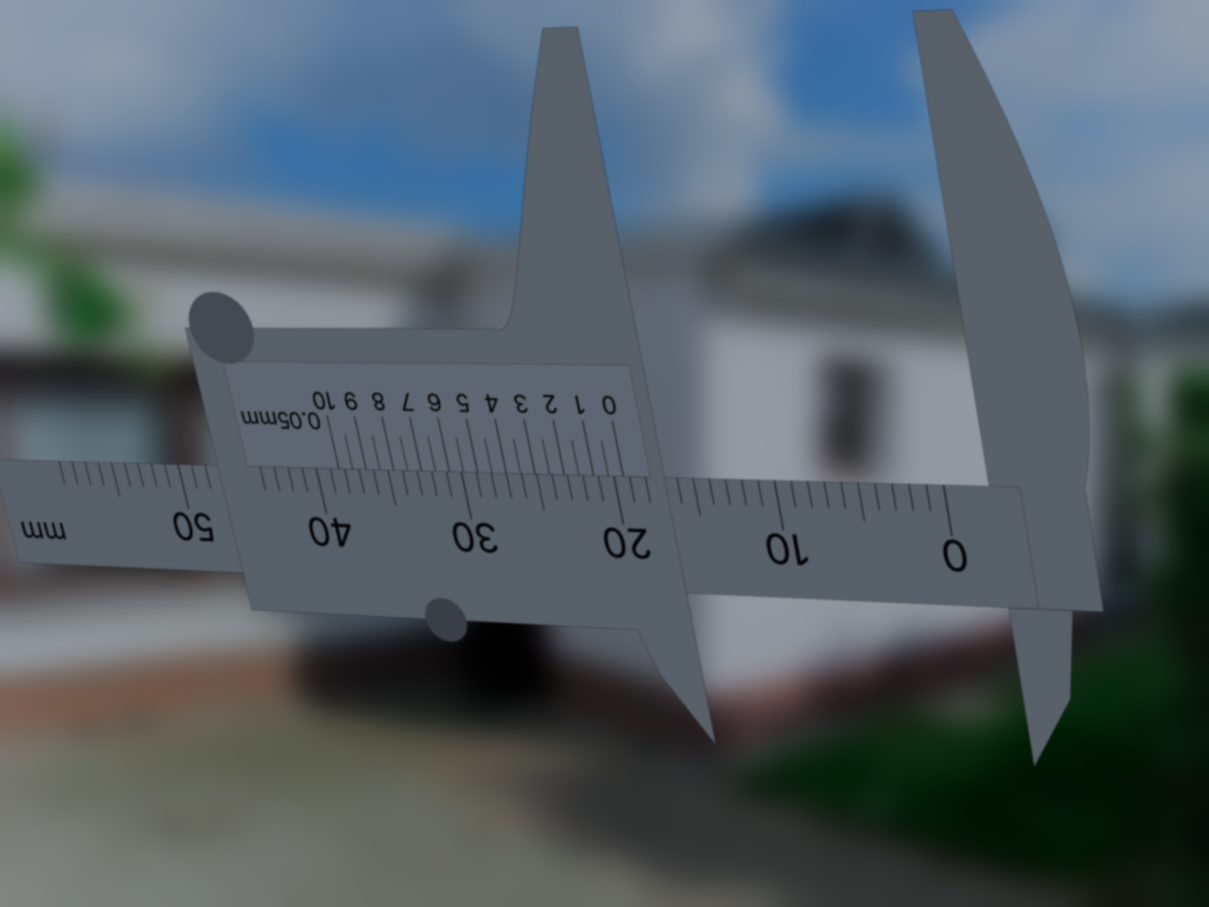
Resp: 19.4mm
